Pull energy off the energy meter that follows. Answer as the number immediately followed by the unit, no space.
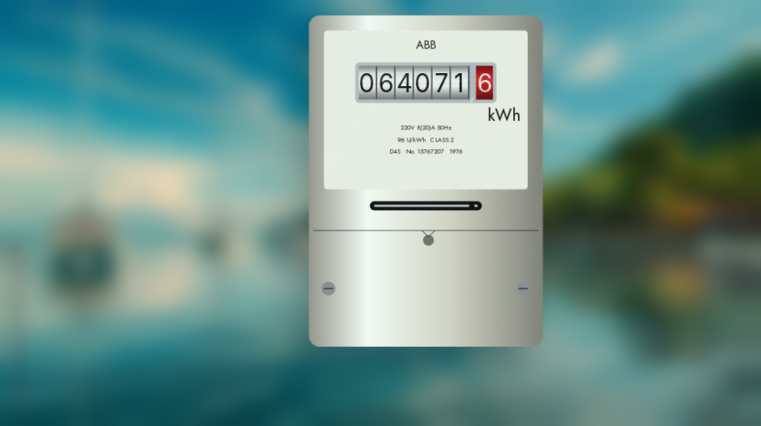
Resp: 64071.6kWh
